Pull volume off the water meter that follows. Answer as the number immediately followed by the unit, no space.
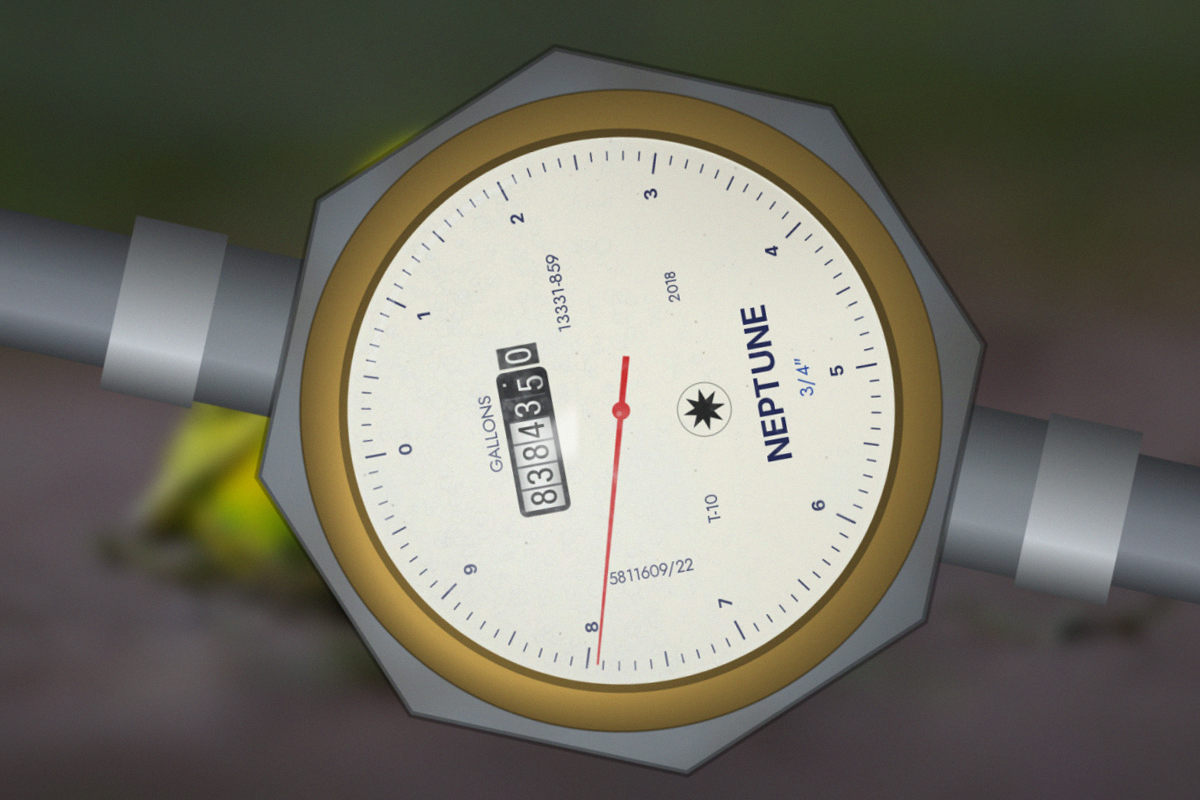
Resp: 8384347.9gal
